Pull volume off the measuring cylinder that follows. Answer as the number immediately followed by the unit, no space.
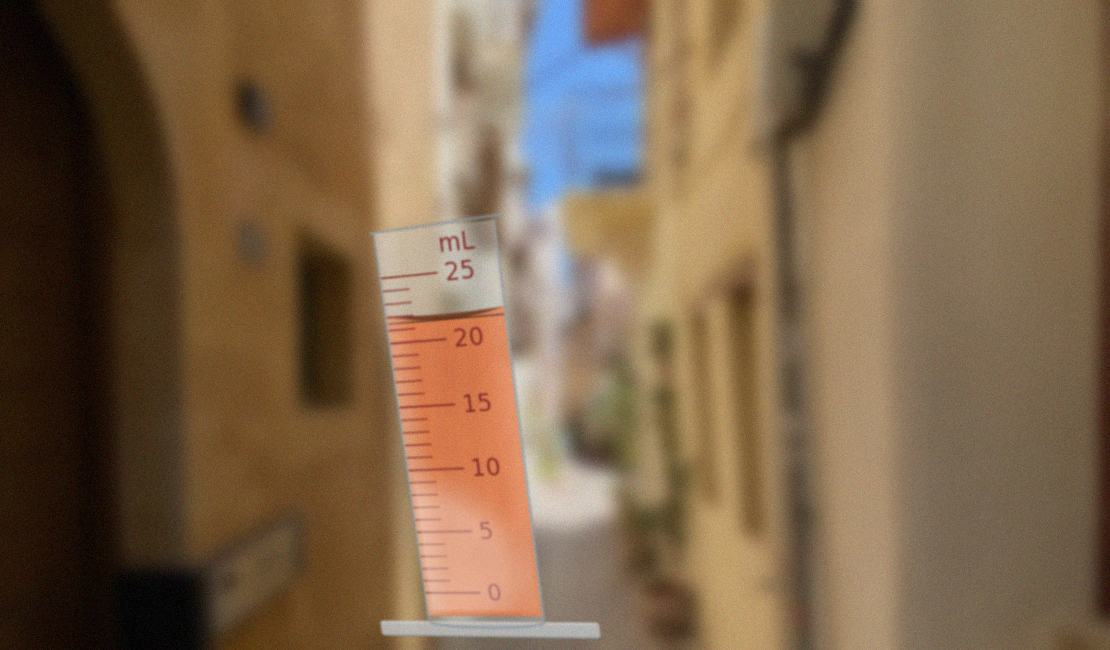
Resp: 21.5mL
